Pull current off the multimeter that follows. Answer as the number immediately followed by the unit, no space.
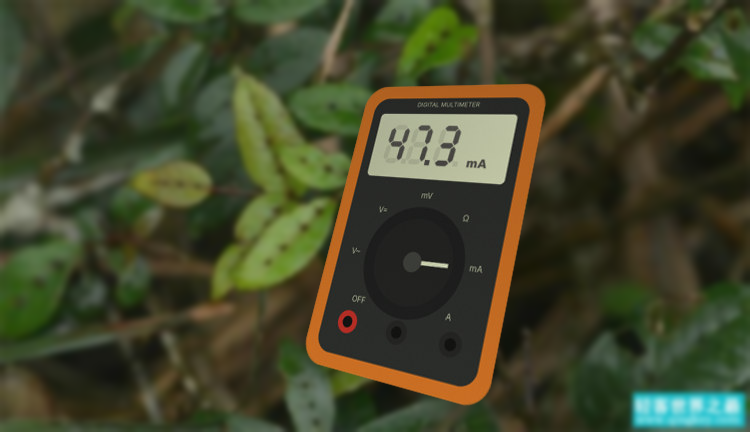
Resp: 47.3mA
